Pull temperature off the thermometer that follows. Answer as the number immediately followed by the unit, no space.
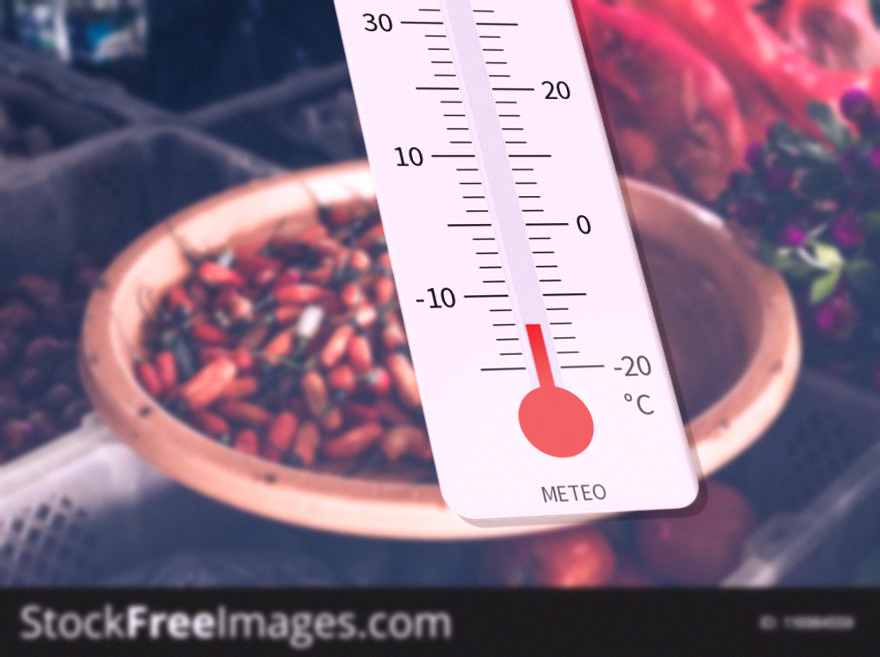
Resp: -14°C
